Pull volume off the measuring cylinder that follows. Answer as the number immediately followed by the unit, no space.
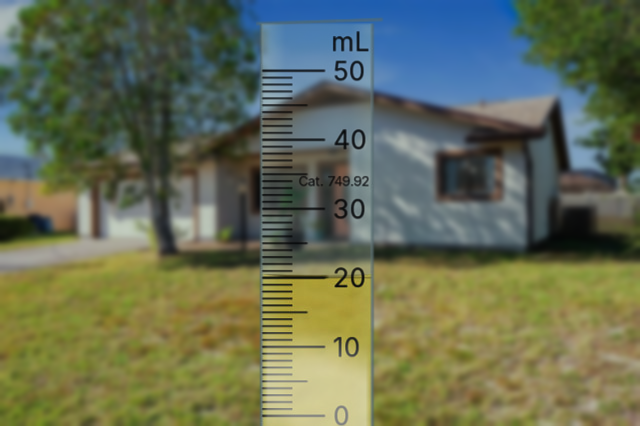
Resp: 20mL
